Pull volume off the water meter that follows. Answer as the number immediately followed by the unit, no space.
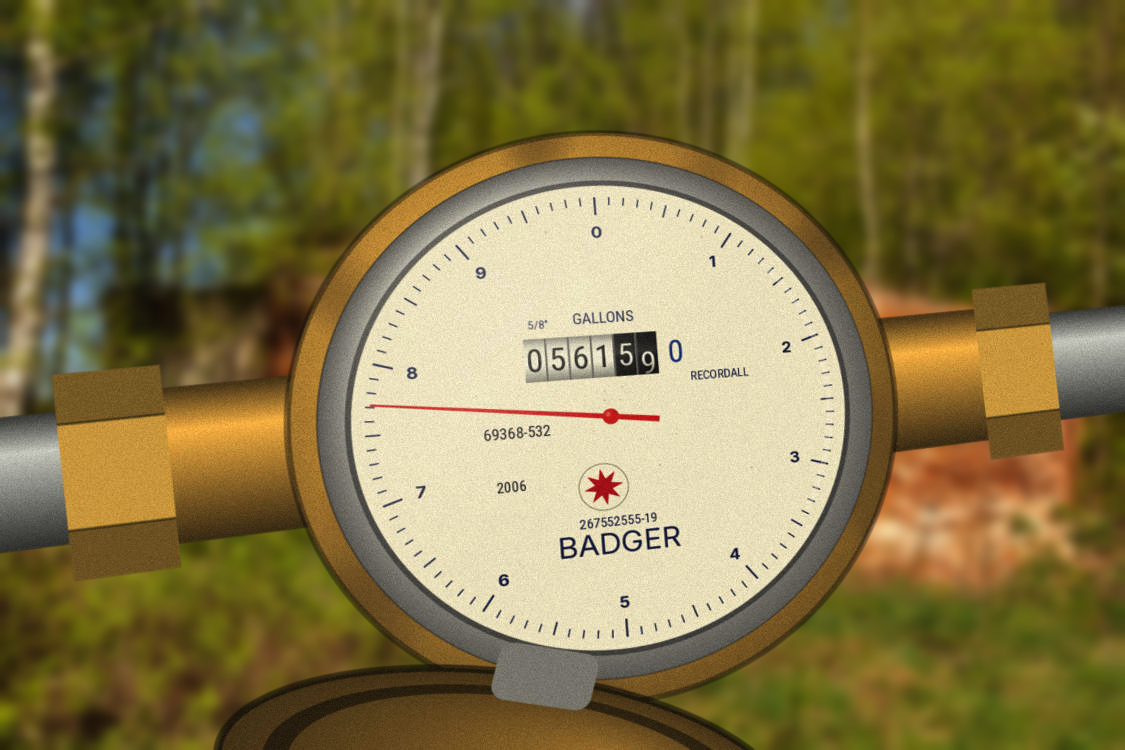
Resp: 561587.7gal
